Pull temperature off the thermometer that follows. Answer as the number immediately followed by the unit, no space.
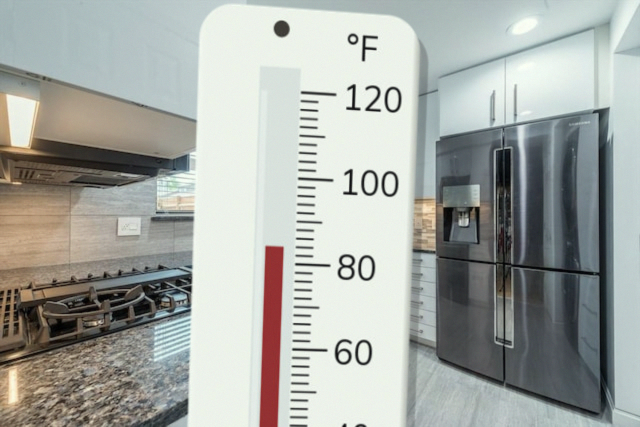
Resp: 84°F
